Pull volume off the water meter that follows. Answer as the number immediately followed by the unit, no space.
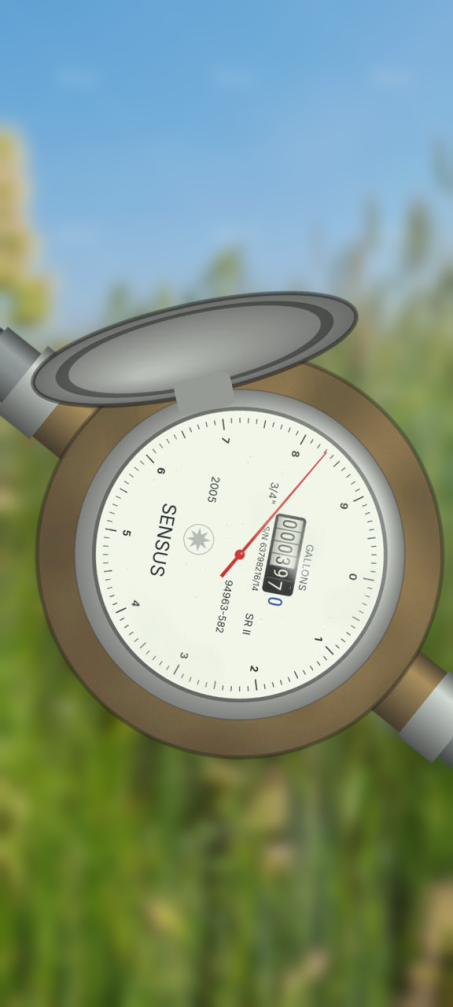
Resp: 3968.3gal
